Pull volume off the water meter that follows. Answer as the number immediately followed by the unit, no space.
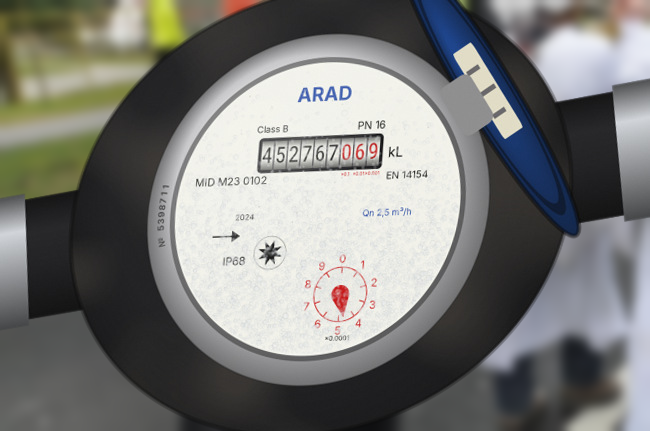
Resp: 452767.0694kL
